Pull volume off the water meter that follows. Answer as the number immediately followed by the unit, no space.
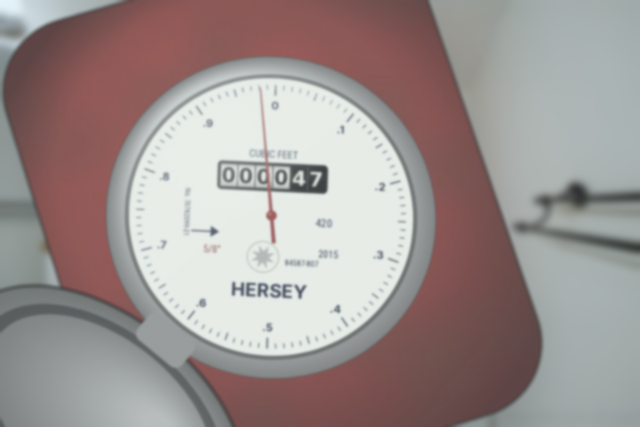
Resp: 46.98ft³
